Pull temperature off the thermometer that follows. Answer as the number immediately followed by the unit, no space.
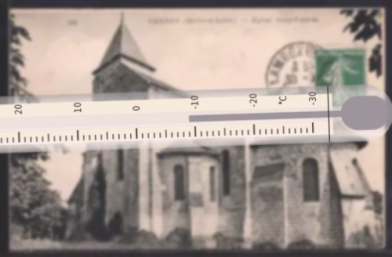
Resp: -9°C
